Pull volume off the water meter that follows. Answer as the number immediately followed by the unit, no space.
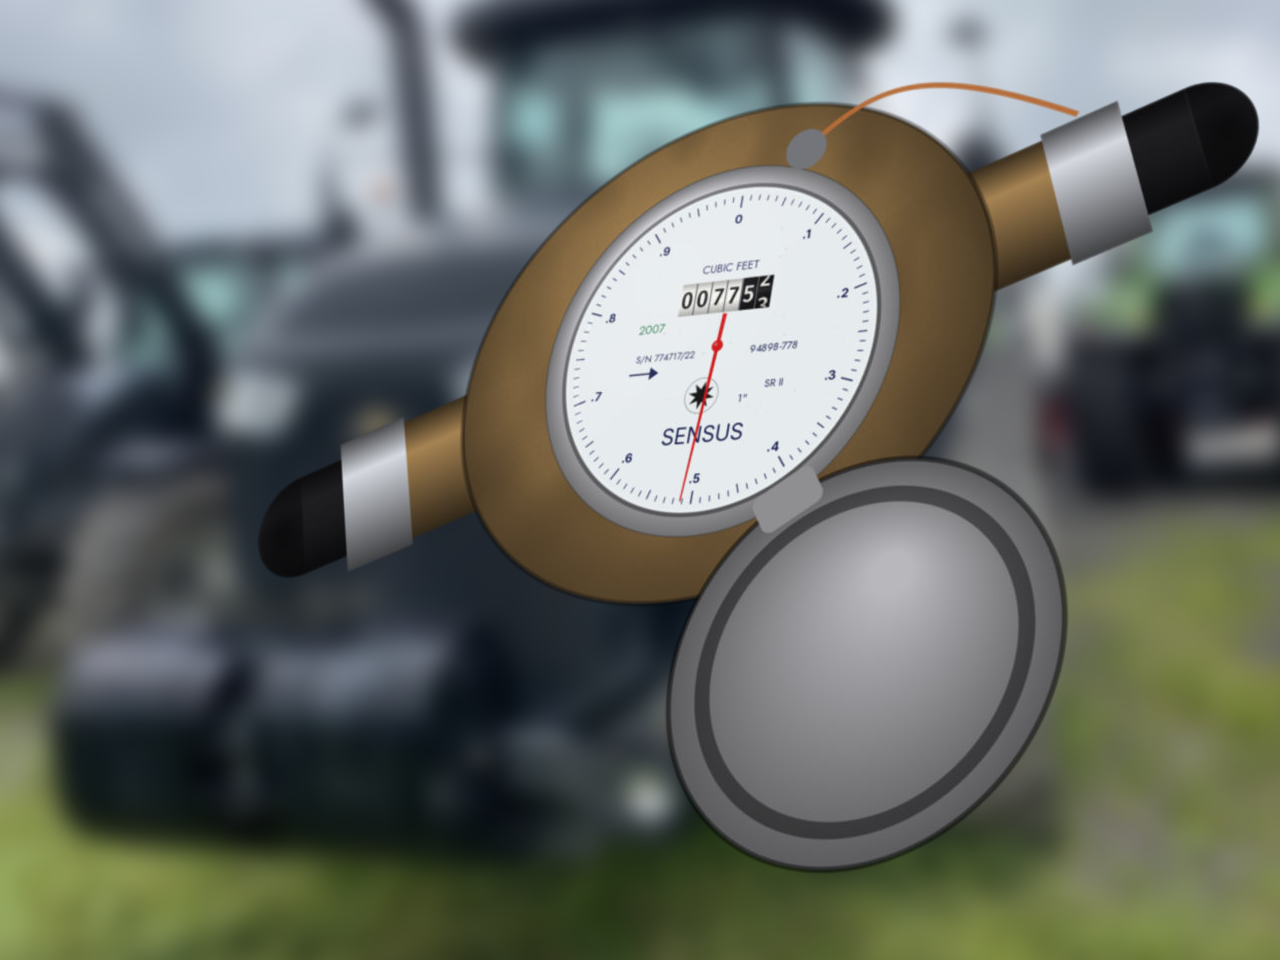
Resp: 7752.51ft³
